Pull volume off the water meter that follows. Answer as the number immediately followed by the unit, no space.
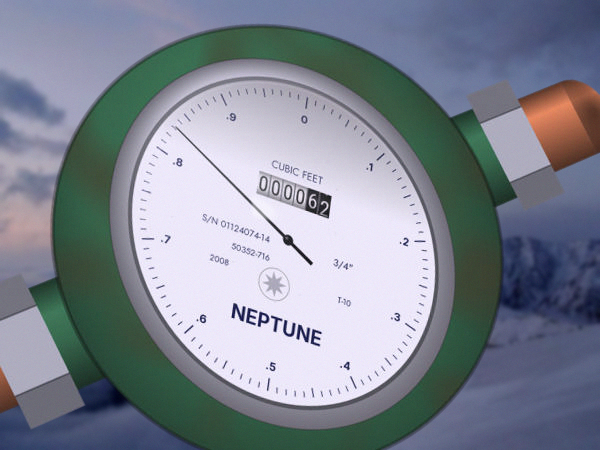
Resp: 61.83ft³
